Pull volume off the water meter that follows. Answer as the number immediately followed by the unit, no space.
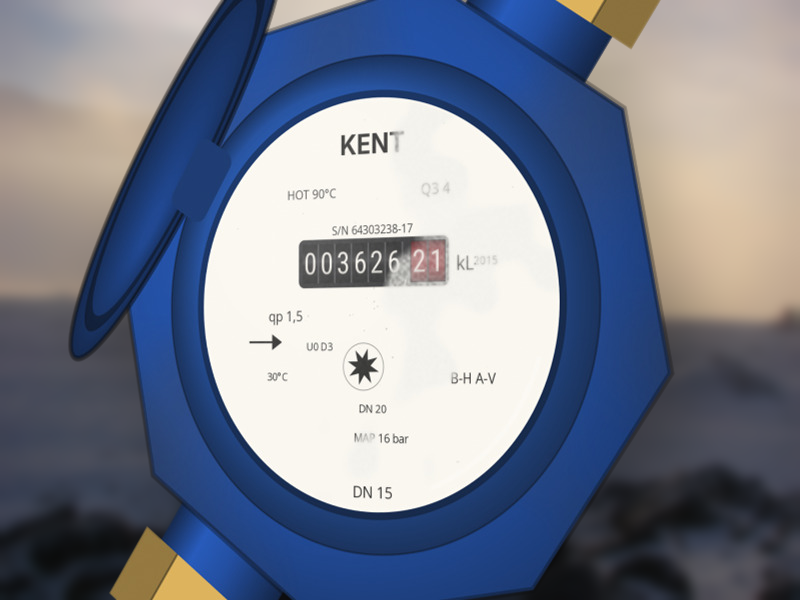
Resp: 3626.21kL
